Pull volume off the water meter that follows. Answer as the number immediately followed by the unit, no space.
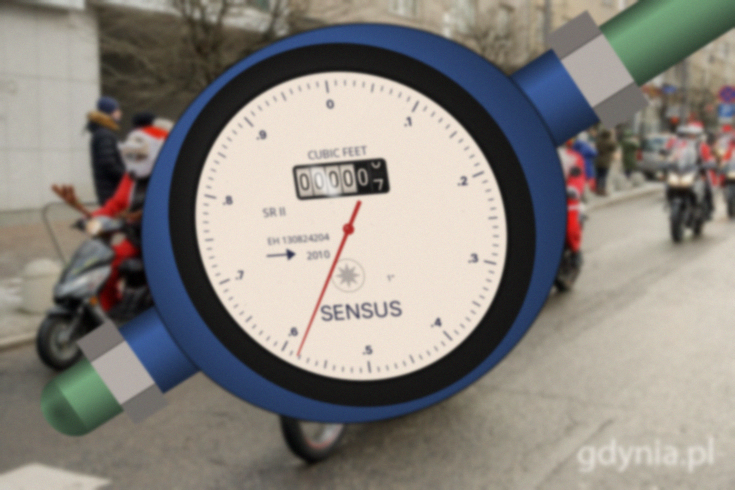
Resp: 6.58ft³
